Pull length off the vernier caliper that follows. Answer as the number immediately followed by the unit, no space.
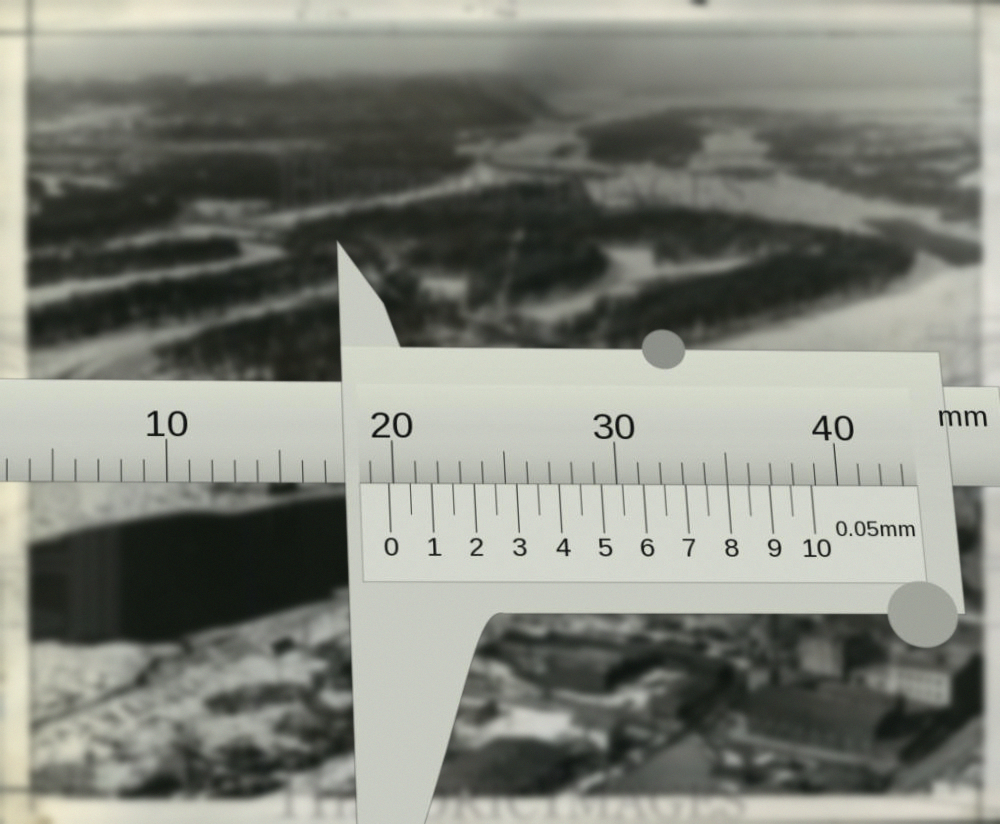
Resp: 19.8mm
